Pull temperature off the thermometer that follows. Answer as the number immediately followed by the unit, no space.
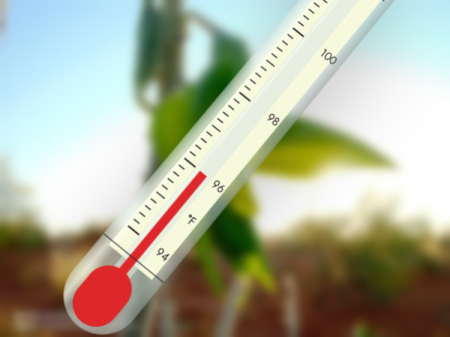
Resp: 96°F
